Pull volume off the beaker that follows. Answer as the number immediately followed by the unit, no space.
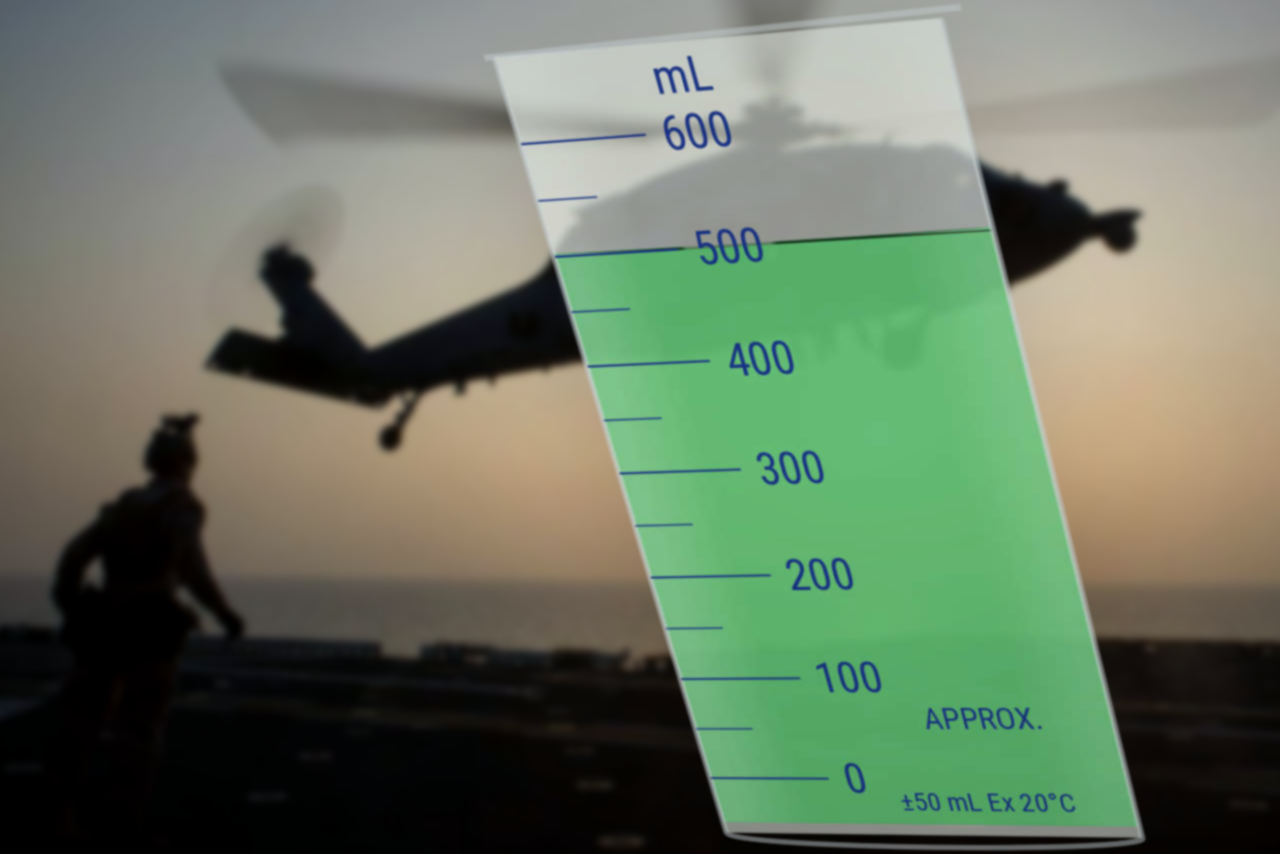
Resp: 500mL
